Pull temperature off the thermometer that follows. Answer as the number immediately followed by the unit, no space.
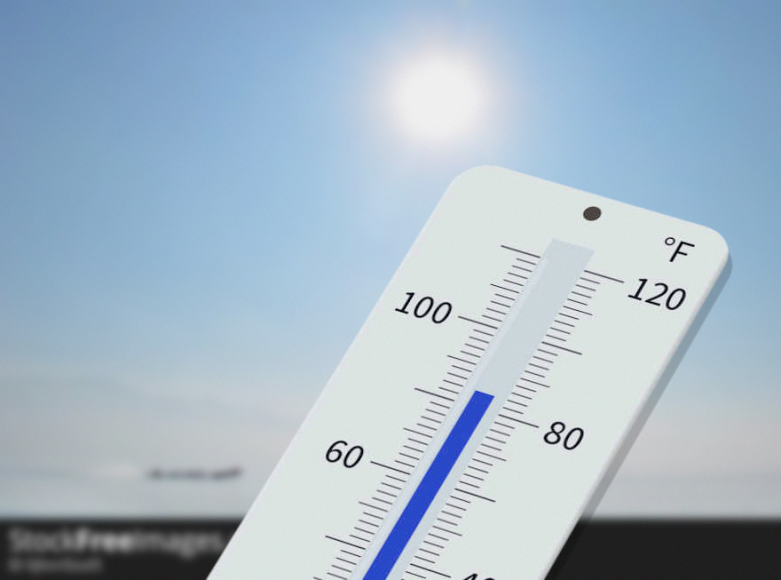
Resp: 84°F
